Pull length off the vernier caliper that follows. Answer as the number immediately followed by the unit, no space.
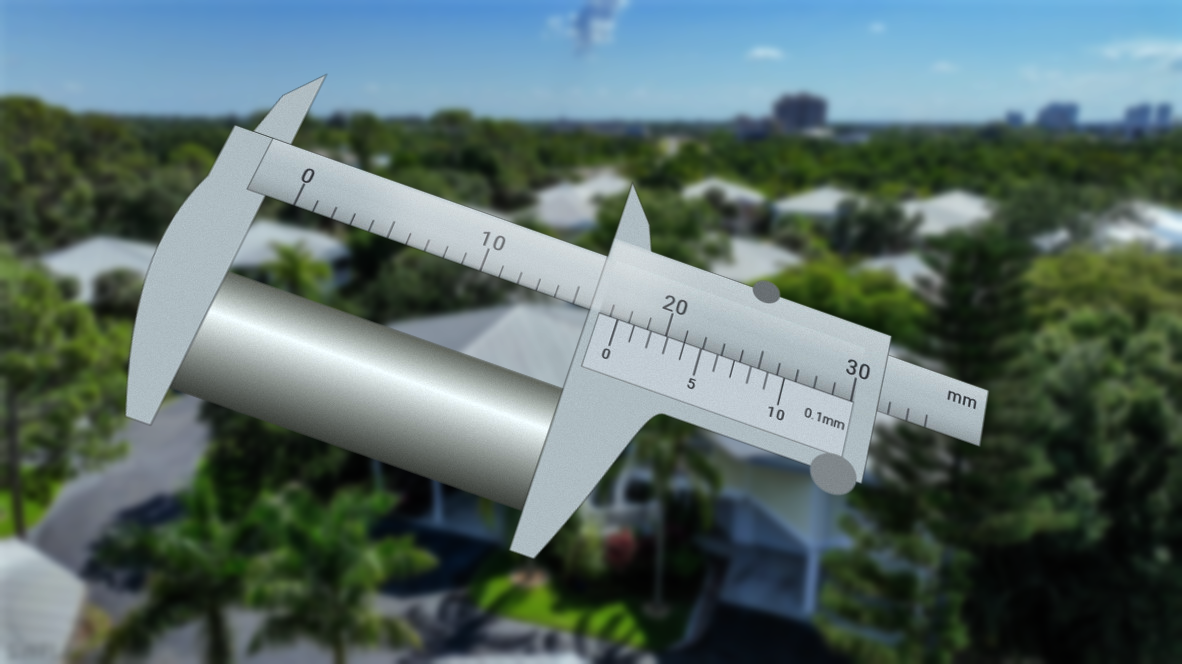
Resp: 17.4mm
